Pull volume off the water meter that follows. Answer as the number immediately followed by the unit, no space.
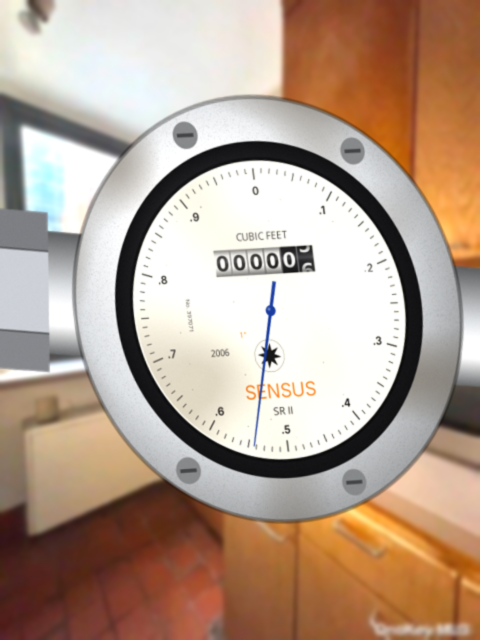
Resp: 5.54ft³
